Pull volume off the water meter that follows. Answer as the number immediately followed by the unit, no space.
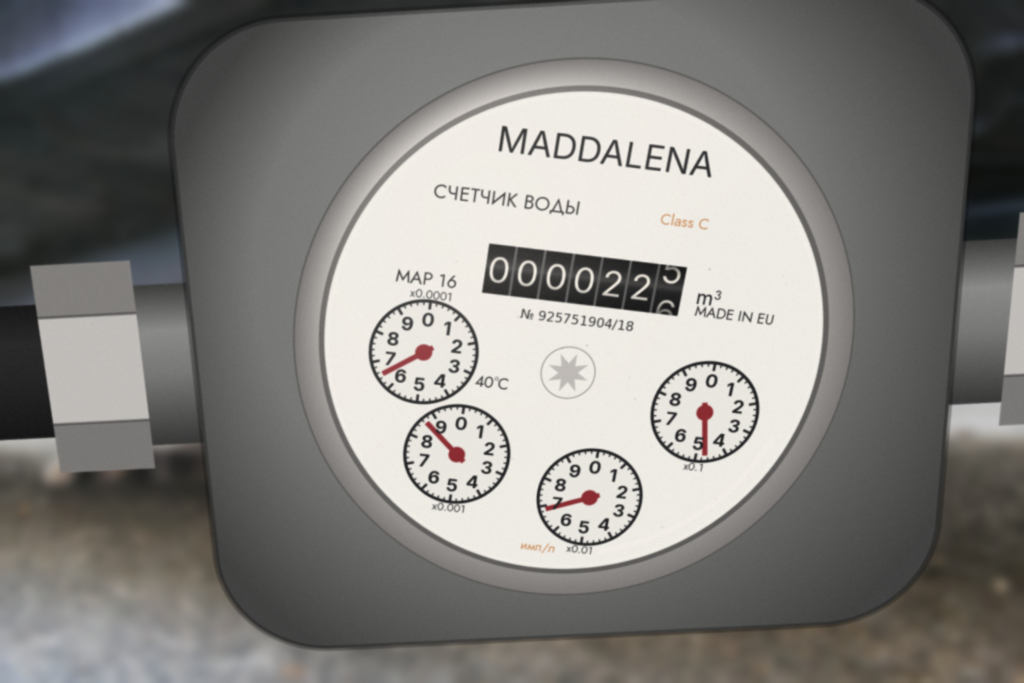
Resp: 225.4686m³
